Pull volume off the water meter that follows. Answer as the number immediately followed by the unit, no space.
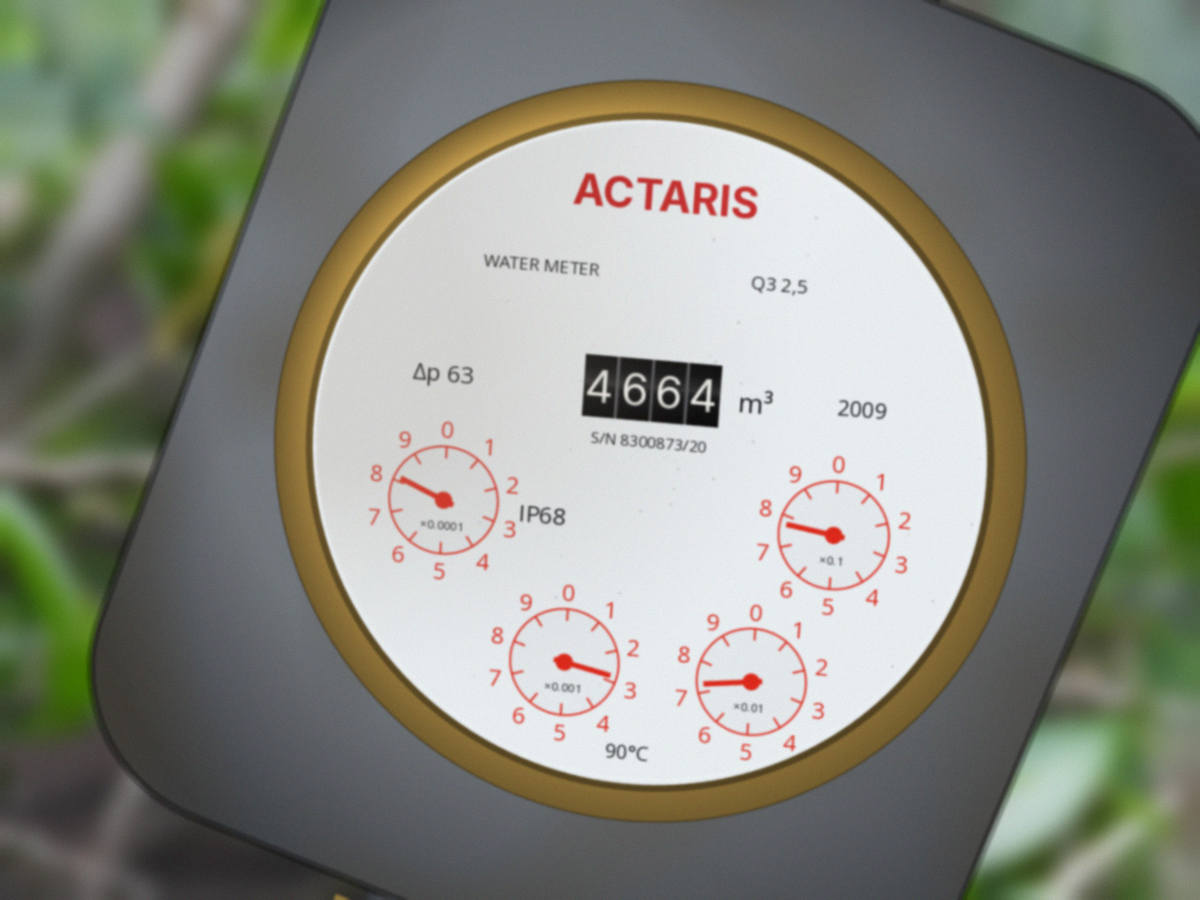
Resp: 4664.7728m³
